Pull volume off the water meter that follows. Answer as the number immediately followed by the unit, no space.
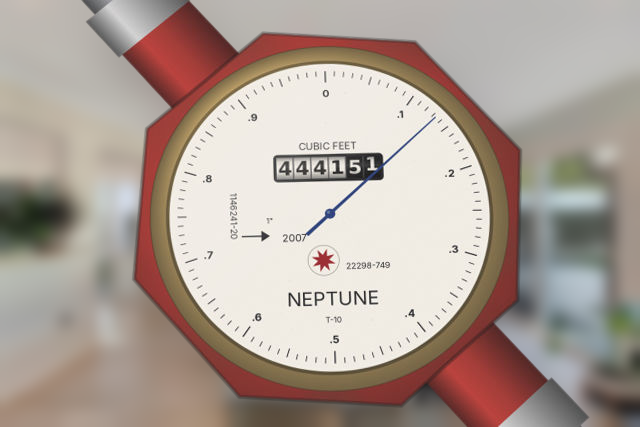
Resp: 444151.13ft³
